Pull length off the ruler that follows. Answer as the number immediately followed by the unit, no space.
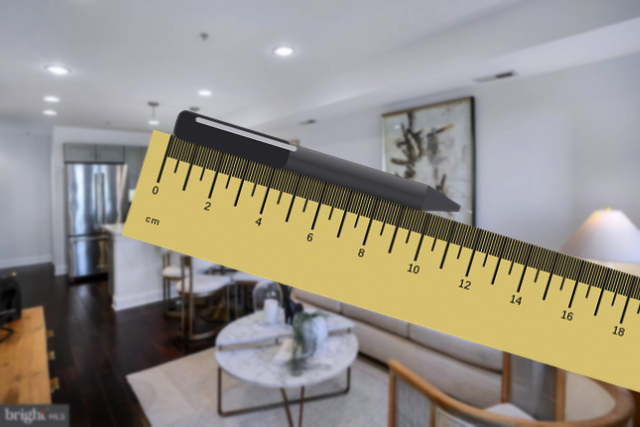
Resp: 11.5cm
